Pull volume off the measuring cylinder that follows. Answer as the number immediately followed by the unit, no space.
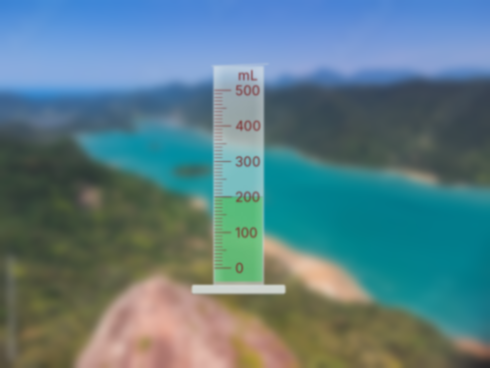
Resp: 200mL
